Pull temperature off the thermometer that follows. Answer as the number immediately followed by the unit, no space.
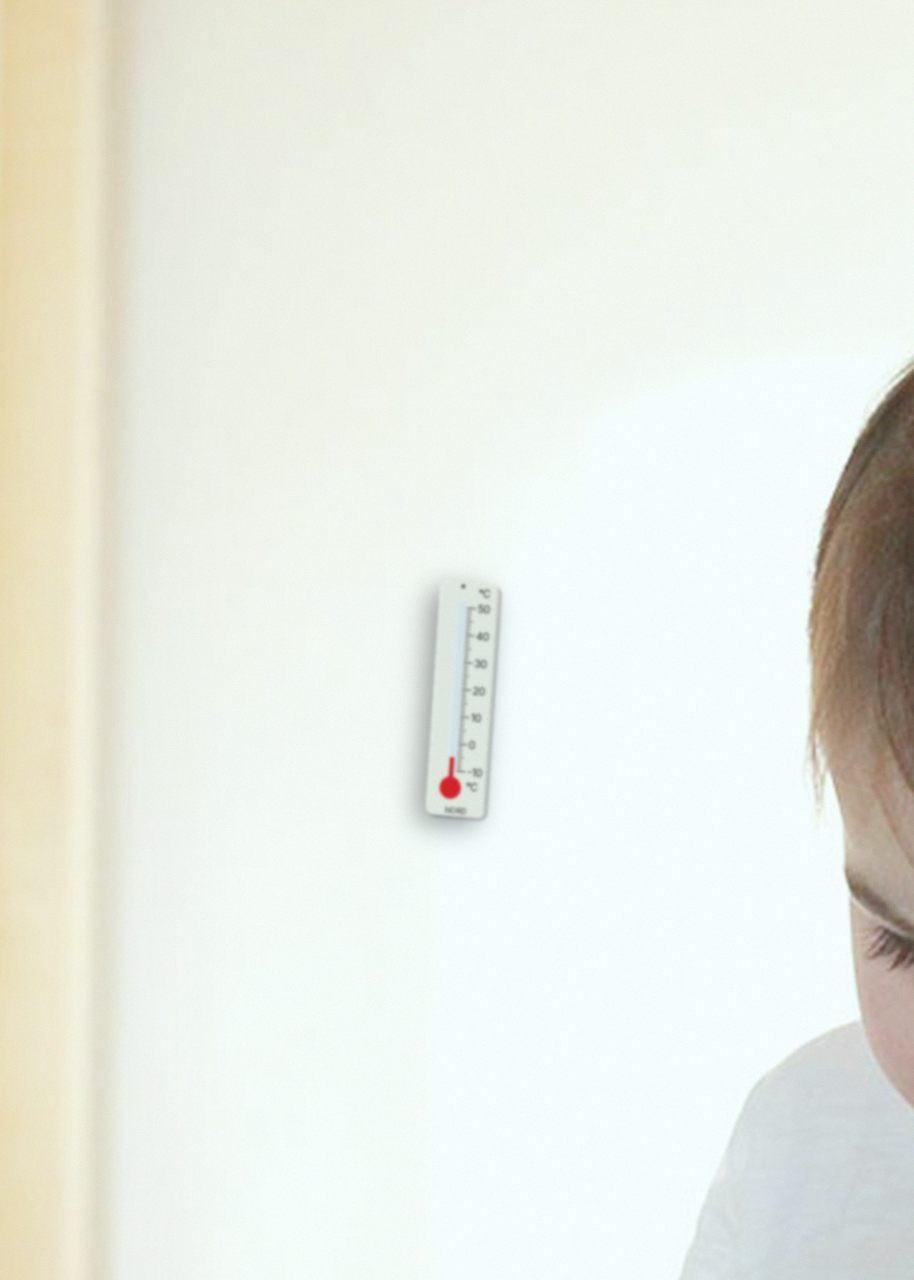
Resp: -5°C
